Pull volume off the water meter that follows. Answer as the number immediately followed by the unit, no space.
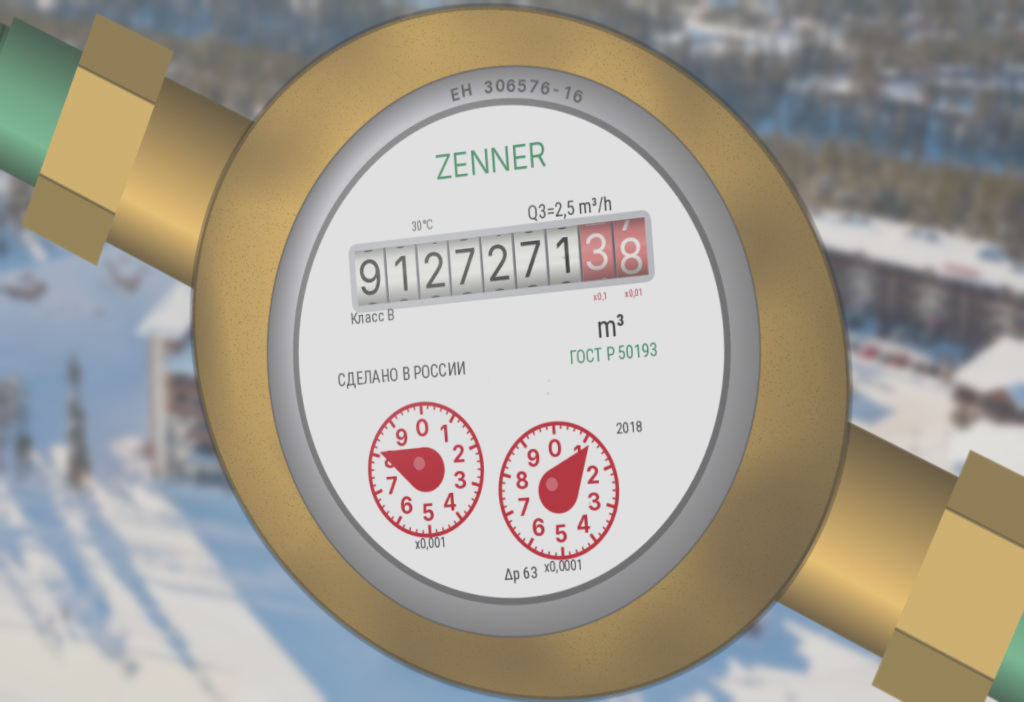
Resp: 9127271.3781m³
